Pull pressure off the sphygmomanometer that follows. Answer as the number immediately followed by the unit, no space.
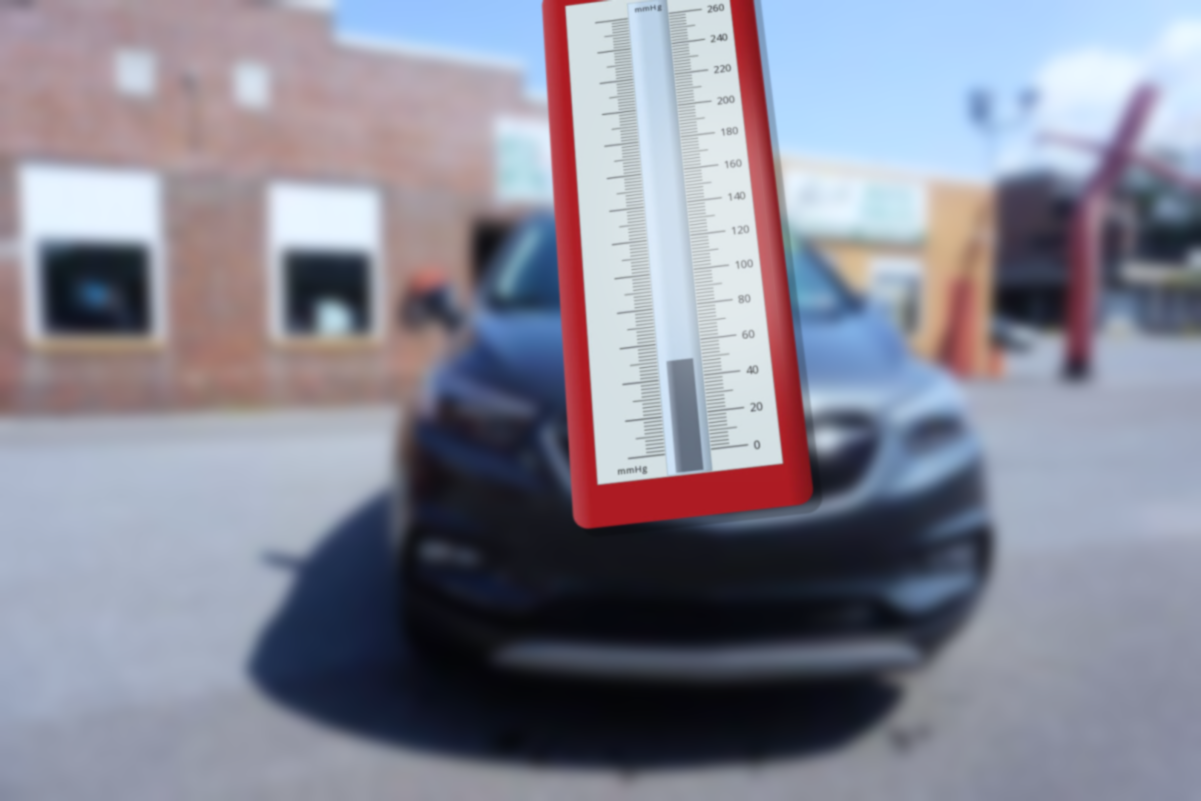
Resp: 50mmHg
